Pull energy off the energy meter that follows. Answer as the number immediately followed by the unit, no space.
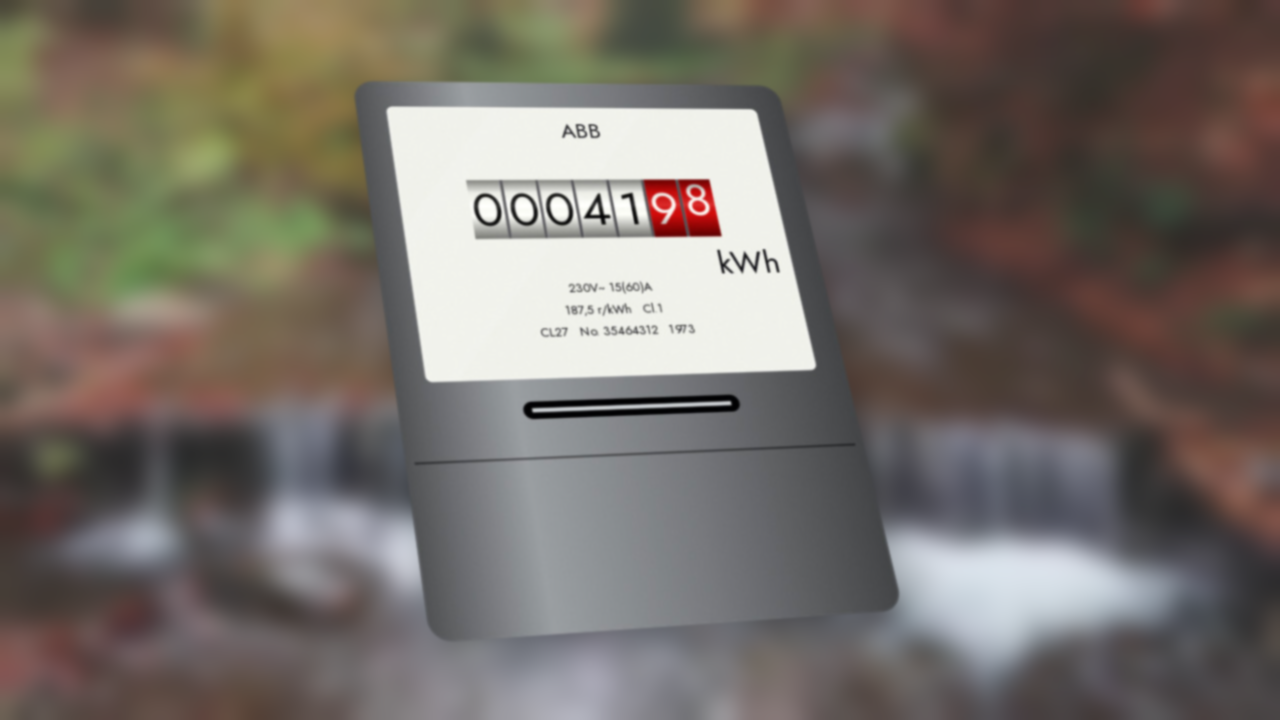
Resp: 41.98kWh
